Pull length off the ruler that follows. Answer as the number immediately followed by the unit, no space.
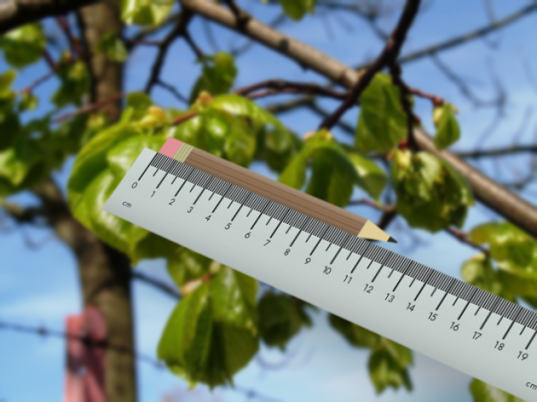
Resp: 12cm
